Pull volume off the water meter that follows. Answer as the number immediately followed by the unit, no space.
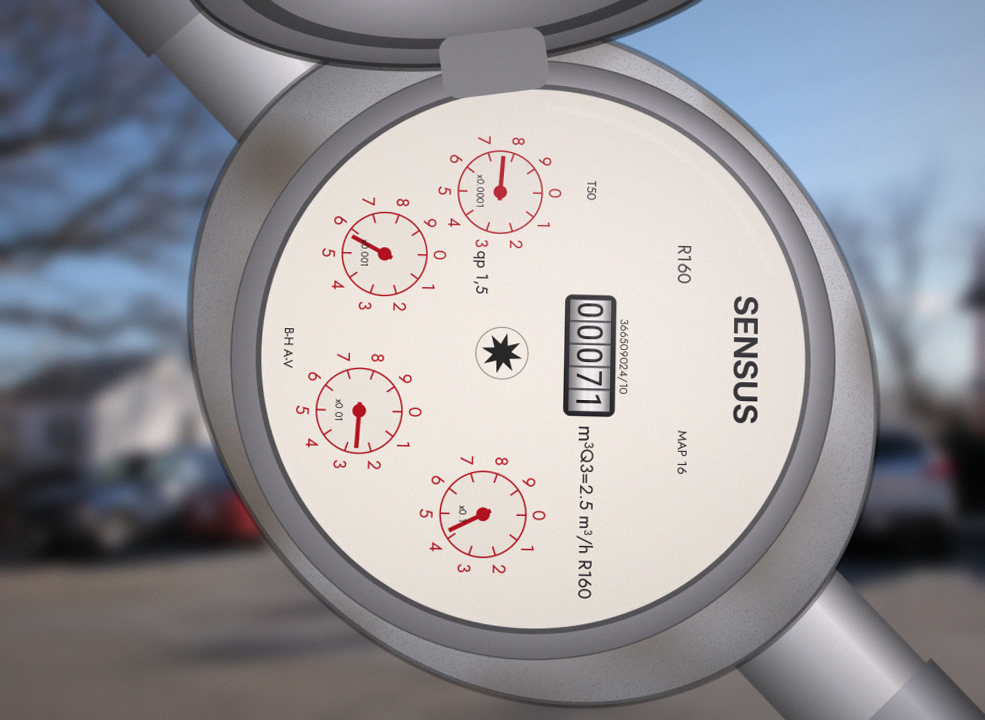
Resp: 71.4257m³
